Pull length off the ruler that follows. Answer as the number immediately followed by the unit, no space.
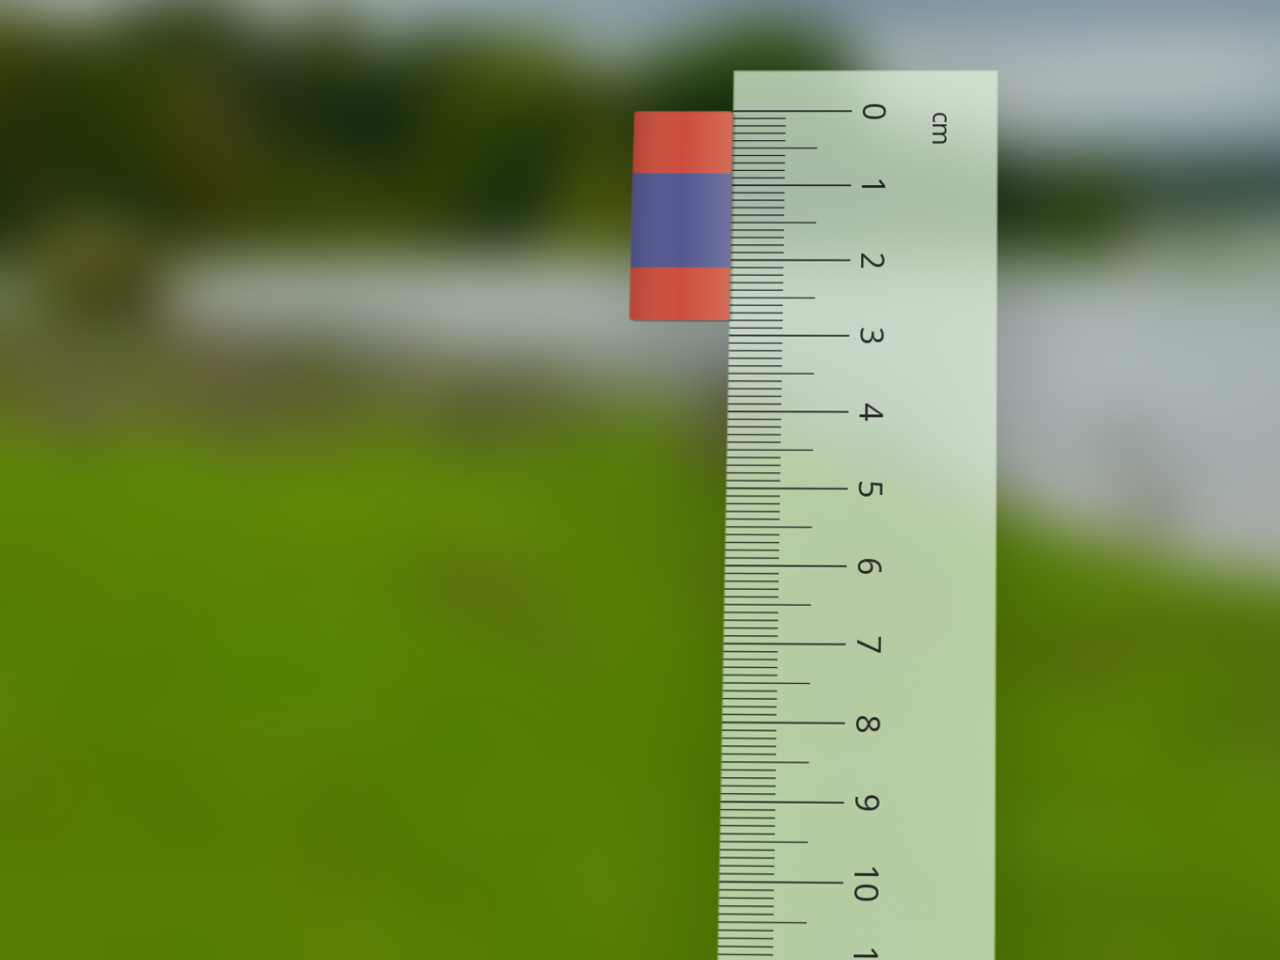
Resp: 2.8cm
